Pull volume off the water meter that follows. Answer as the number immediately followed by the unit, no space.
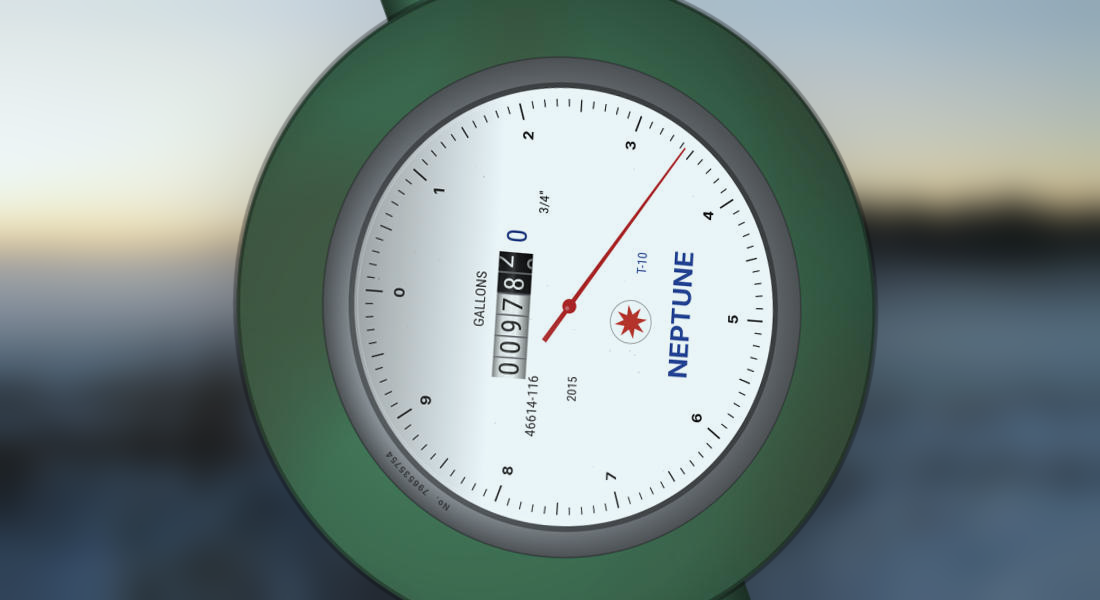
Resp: 97823.4gal
